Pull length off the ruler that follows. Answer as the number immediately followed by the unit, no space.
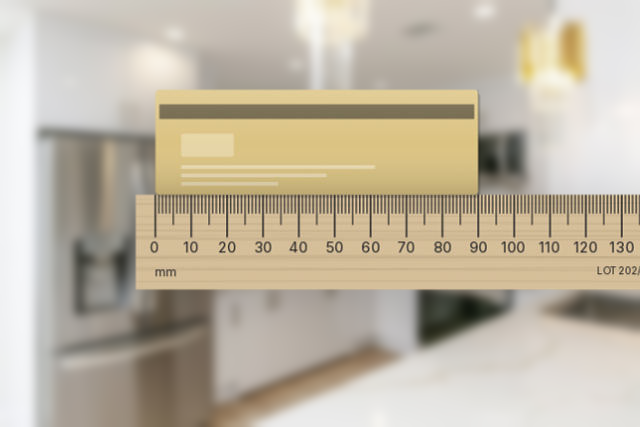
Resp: 90mm
